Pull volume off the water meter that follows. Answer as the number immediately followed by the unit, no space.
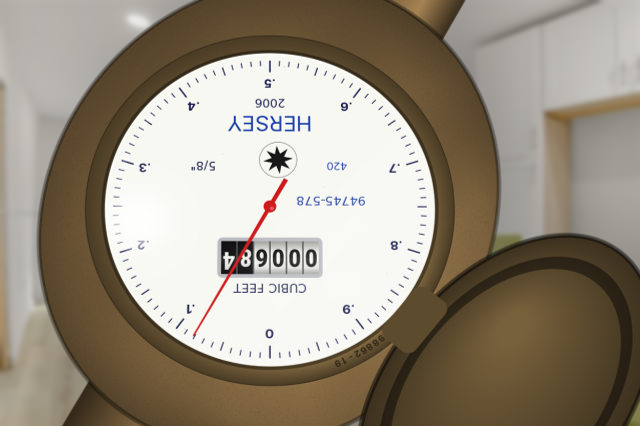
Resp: 684.08ft³
